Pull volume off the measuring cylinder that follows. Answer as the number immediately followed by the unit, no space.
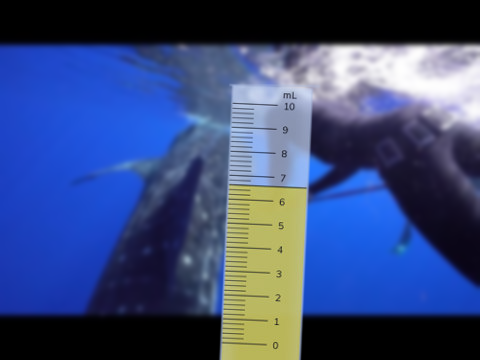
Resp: 6.6mL
